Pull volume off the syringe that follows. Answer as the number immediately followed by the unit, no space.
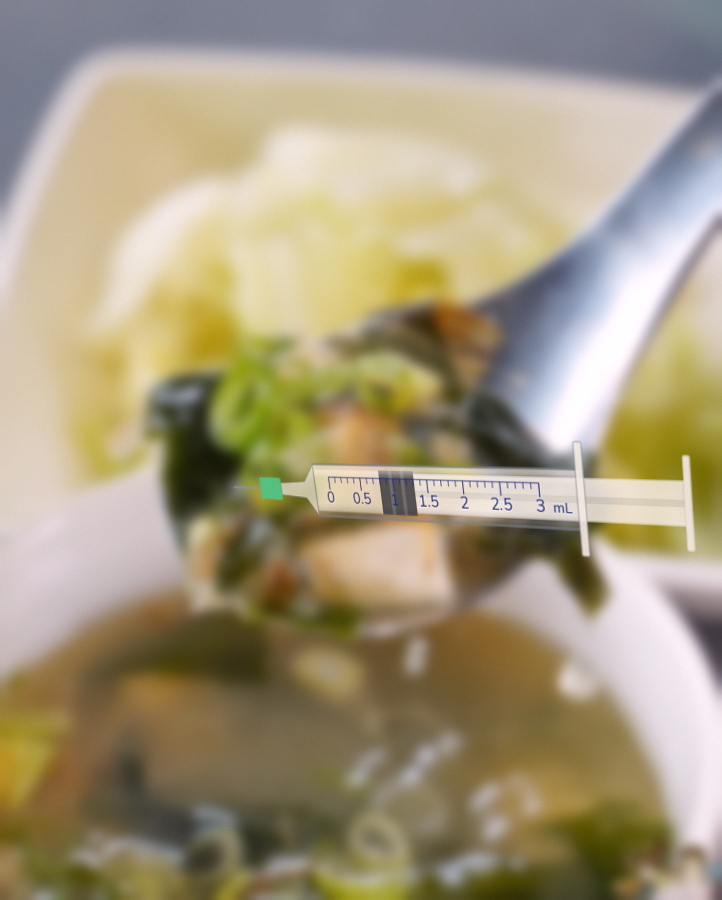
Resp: 0.8mL
